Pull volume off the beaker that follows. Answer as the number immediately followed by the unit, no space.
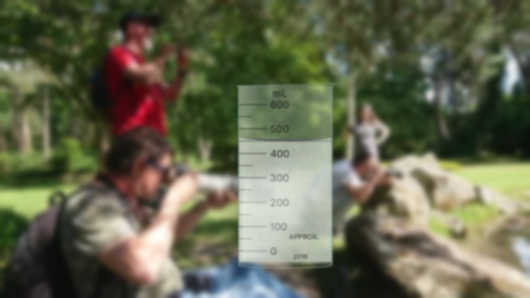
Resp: 450mL
